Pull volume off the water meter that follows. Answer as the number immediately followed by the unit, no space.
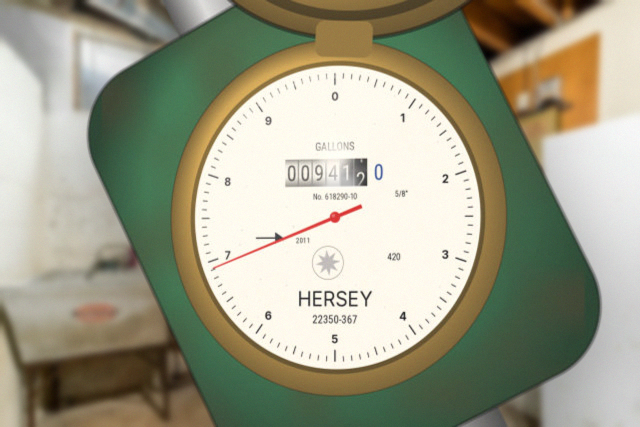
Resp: 94116.9gal
